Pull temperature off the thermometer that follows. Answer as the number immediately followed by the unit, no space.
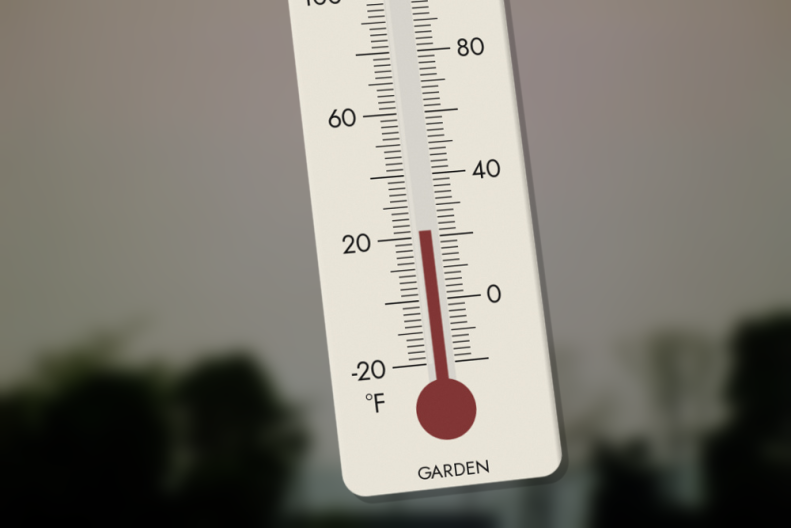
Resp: 22°F
